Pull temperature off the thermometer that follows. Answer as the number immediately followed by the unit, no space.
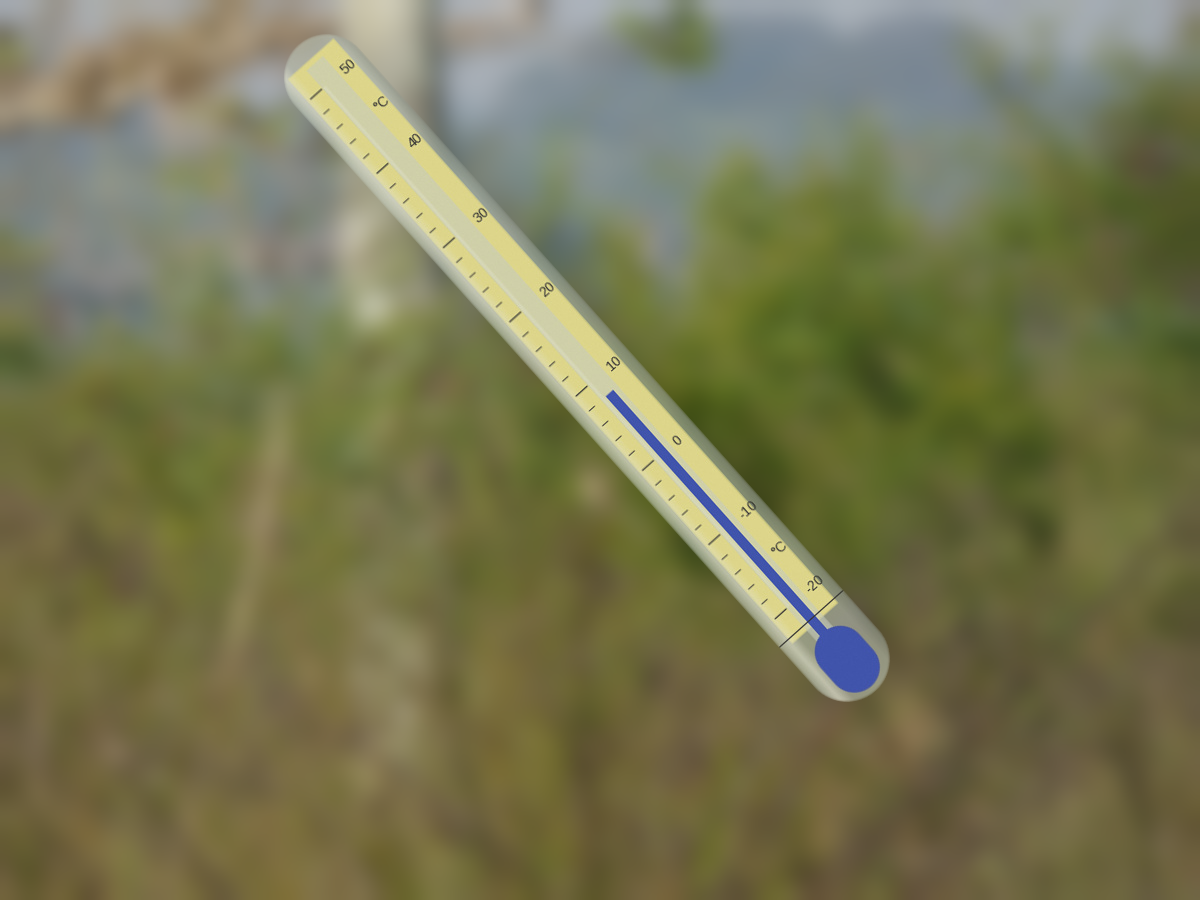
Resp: 8°C
